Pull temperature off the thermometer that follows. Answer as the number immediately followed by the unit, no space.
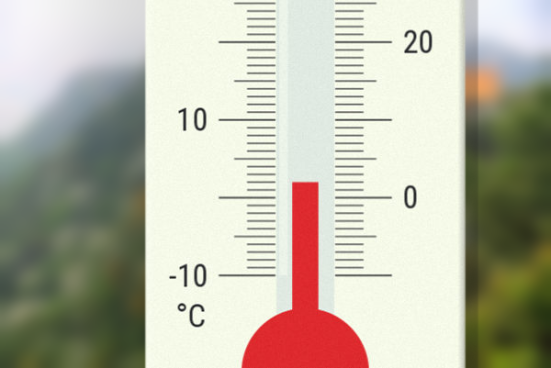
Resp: 2°C
